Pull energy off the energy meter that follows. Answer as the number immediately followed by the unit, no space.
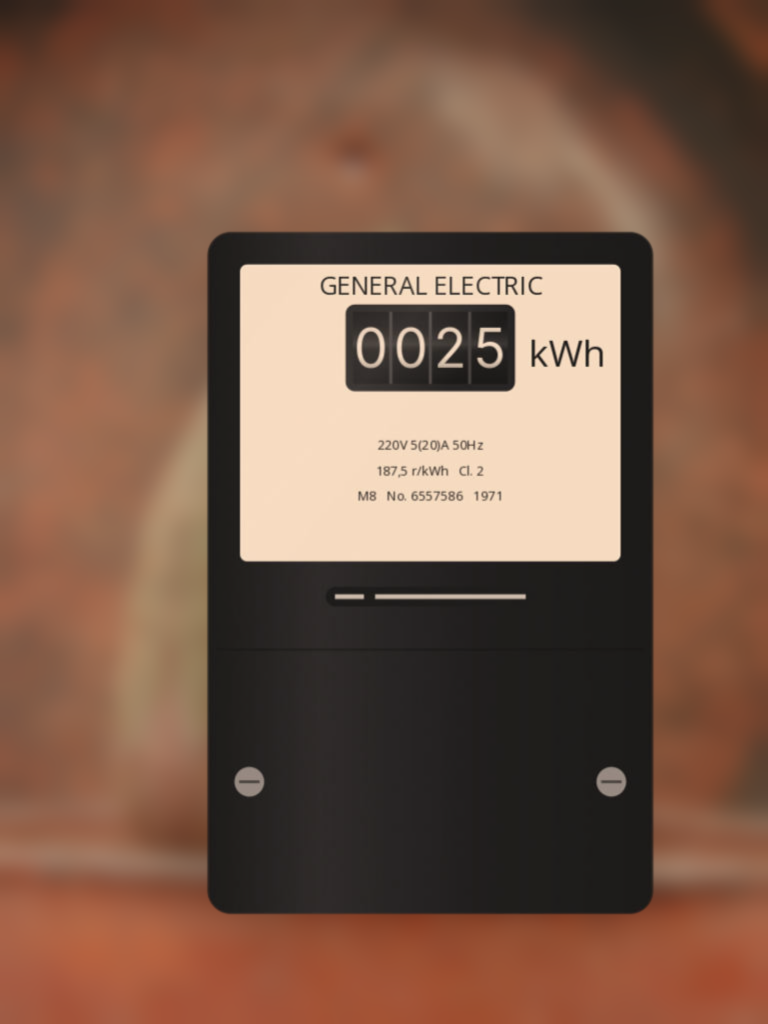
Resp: 25kWh
